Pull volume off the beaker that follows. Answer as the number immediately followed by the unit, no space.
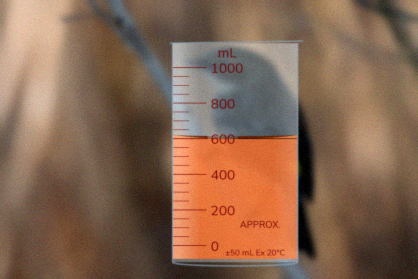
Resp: 600mL
